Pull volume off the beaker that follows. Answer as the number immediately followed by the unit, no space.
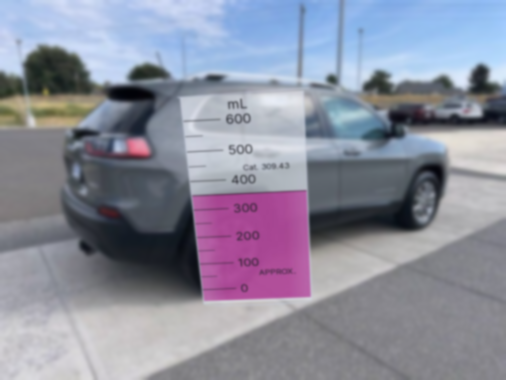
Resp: 350mL
